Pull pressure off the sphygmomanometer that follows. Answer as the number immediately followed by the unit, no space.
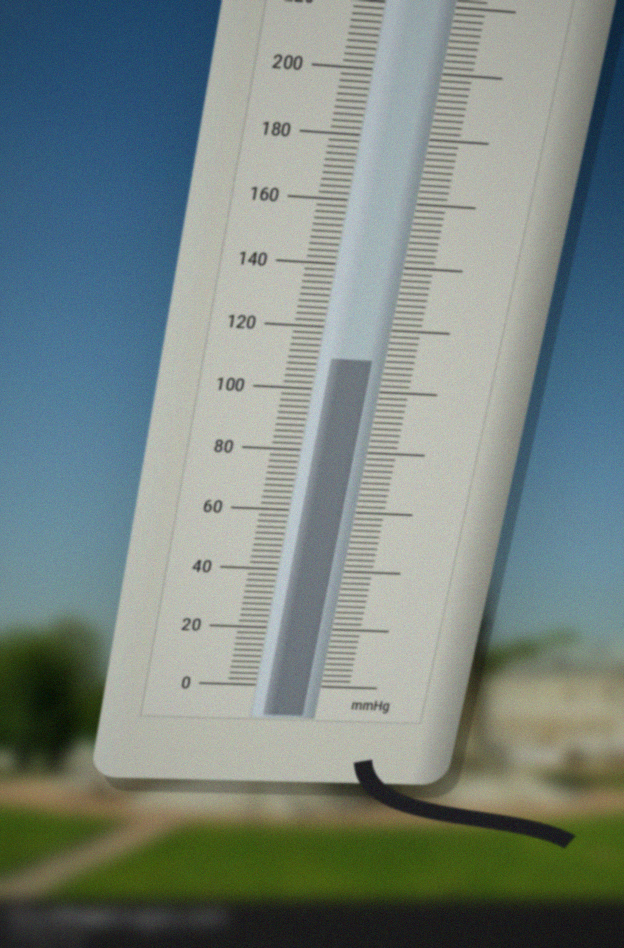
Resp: 110mmHg
